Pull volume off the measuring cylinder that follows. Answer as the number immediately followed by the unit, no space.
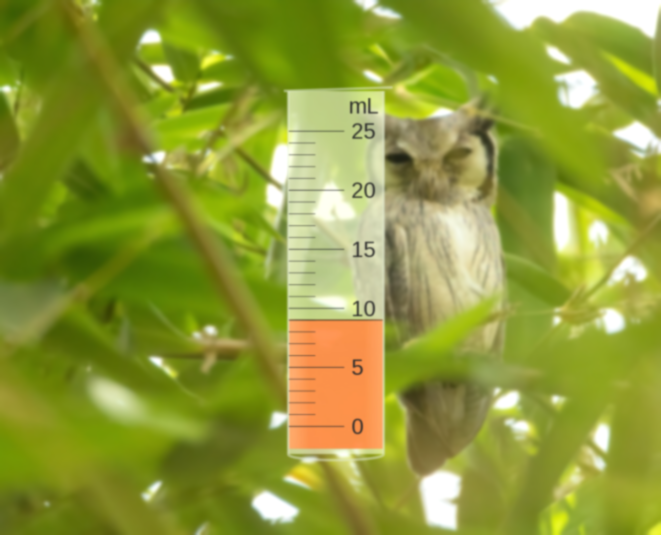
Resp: 9mL
